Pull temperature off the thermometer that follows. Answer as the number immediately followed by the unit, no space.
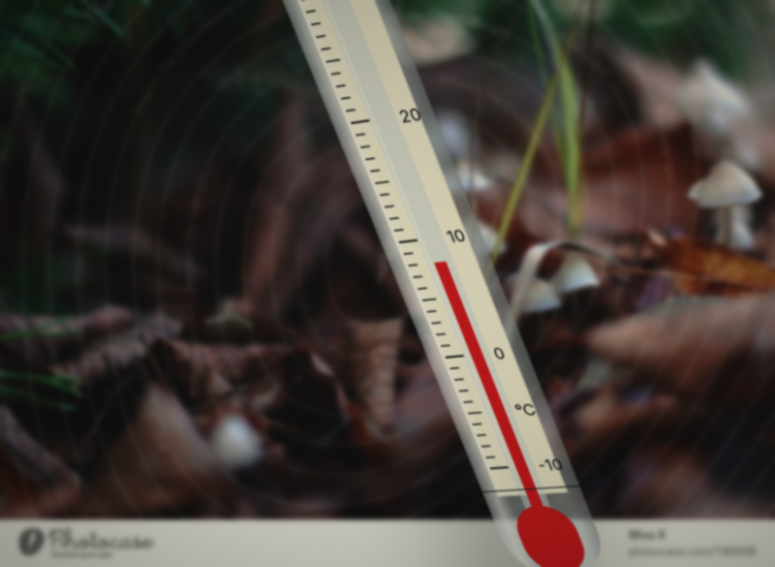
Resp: 8°C
